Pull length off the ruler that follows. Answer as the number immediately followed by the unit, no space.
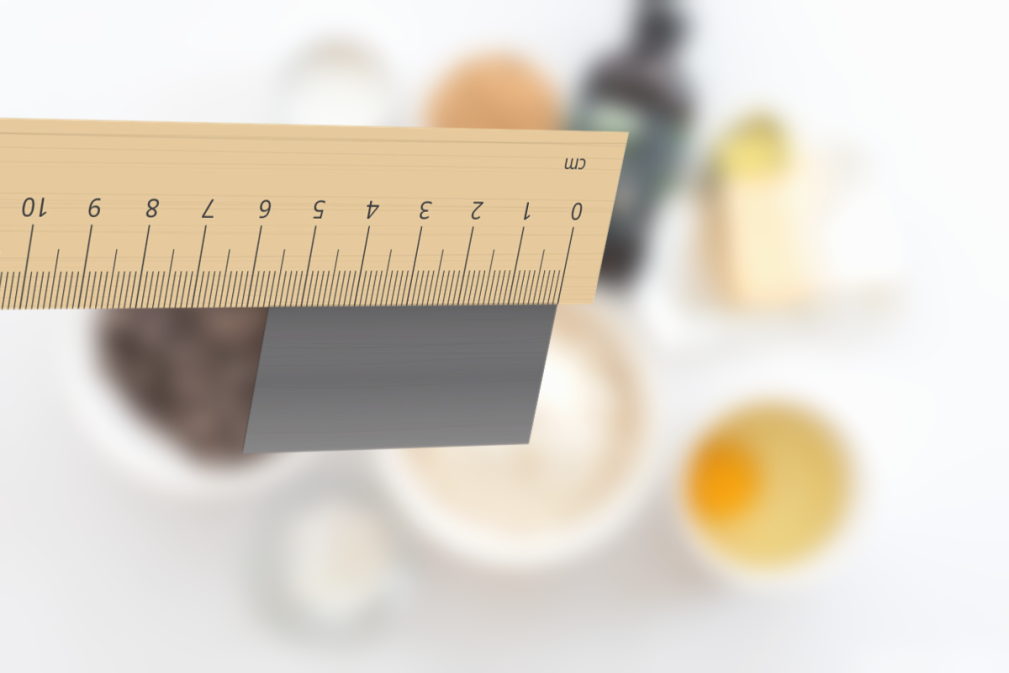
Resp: 5.6cm
